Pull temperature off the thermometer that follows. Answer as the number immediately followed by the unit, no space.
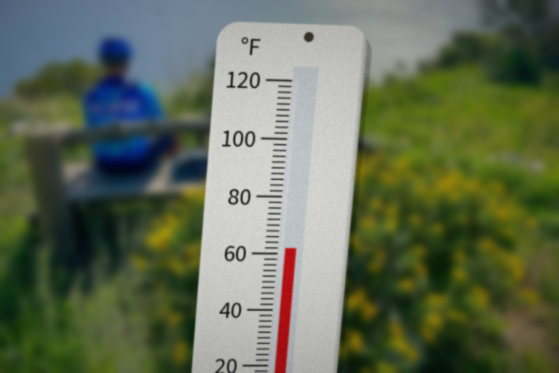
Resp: 62°F
